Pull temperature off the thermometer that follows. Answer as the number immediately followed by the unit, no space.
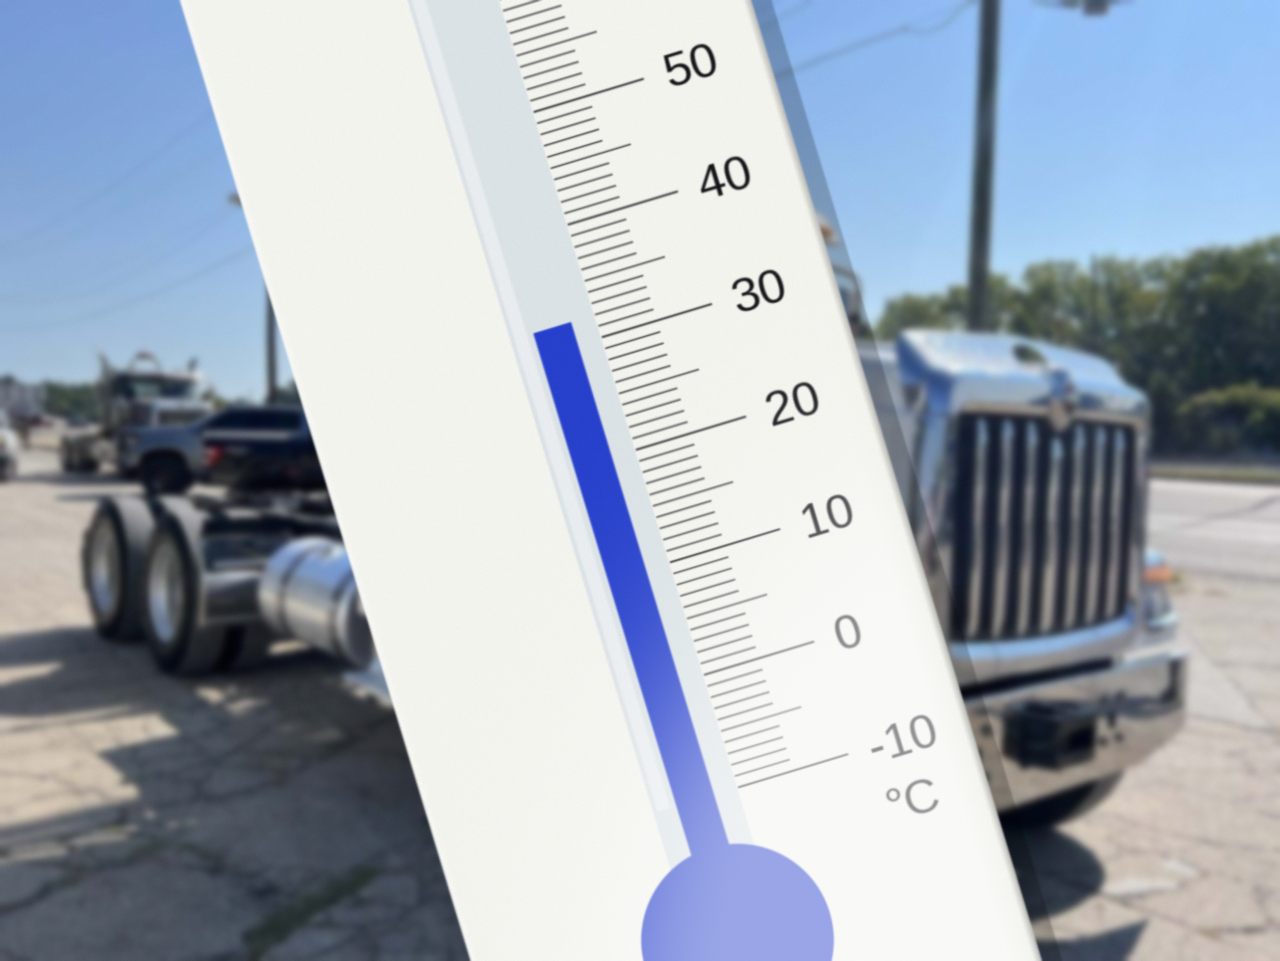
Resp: 32°C
